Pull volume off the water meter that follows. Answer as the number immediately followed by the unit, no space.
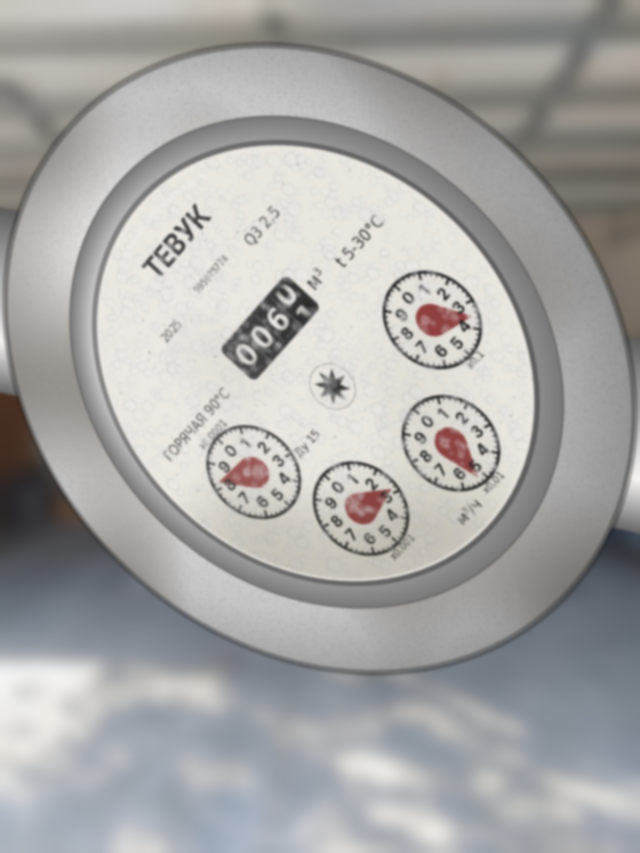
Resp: 60.3528m³
